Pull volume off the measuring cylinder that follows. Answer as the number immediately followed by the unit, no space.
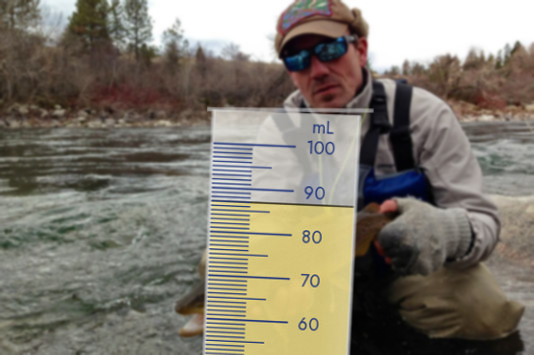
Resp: 87mL
